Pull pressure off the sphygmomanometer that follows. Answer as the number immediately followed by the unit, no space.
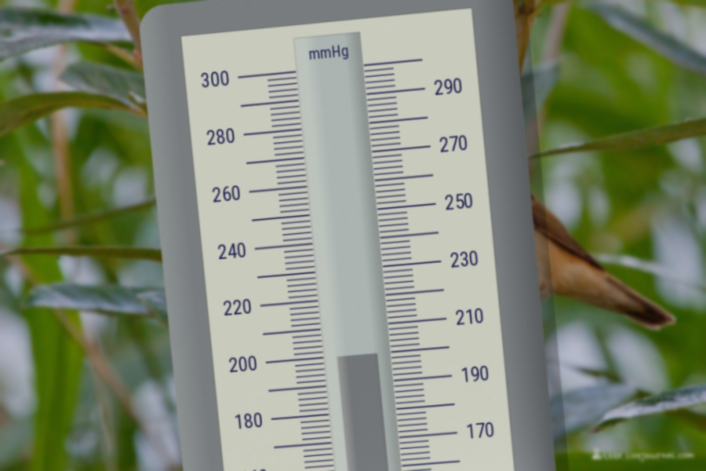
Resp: 200mmHg
